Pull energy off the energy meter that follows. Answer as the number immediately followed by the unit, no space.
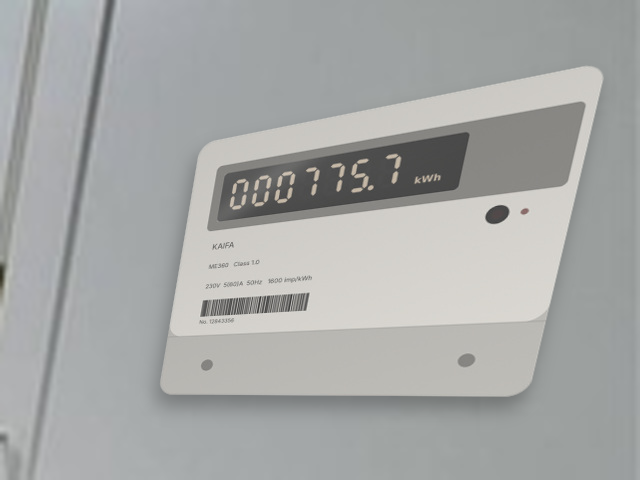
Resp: 775.7kWh
